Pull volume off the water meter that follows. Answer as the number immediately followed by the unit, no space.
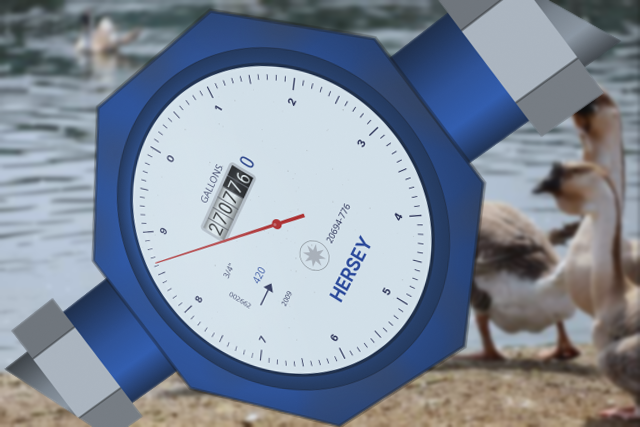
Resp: 2707758.6gal
